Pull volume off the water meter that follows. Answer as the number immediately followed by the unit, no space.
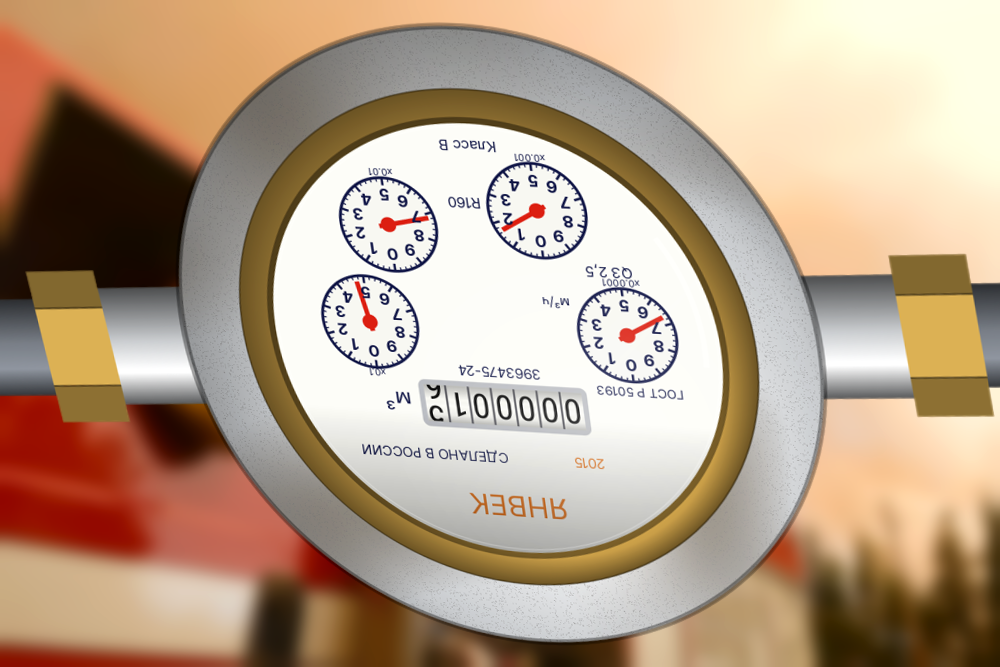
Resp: 15.4716m³
